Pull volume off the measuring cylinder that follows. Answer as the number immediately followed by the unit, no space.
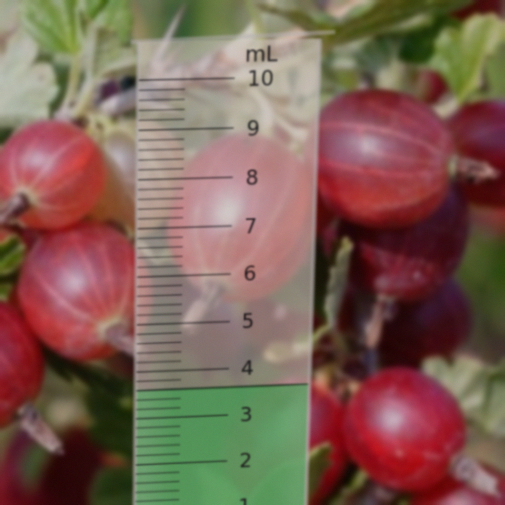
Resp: 3.6mL
